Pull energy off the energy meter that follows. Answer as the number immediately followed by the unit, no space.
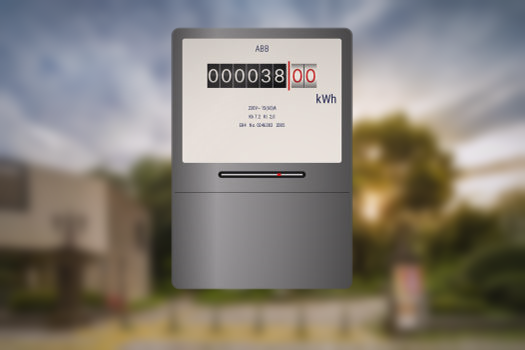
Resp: 38.00kWh
